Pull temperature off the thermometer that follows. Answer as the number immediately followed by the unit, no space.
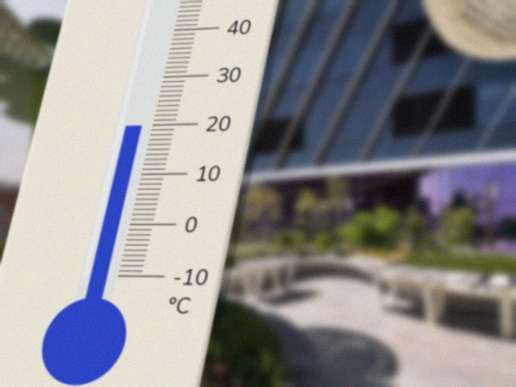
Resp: 20°C
